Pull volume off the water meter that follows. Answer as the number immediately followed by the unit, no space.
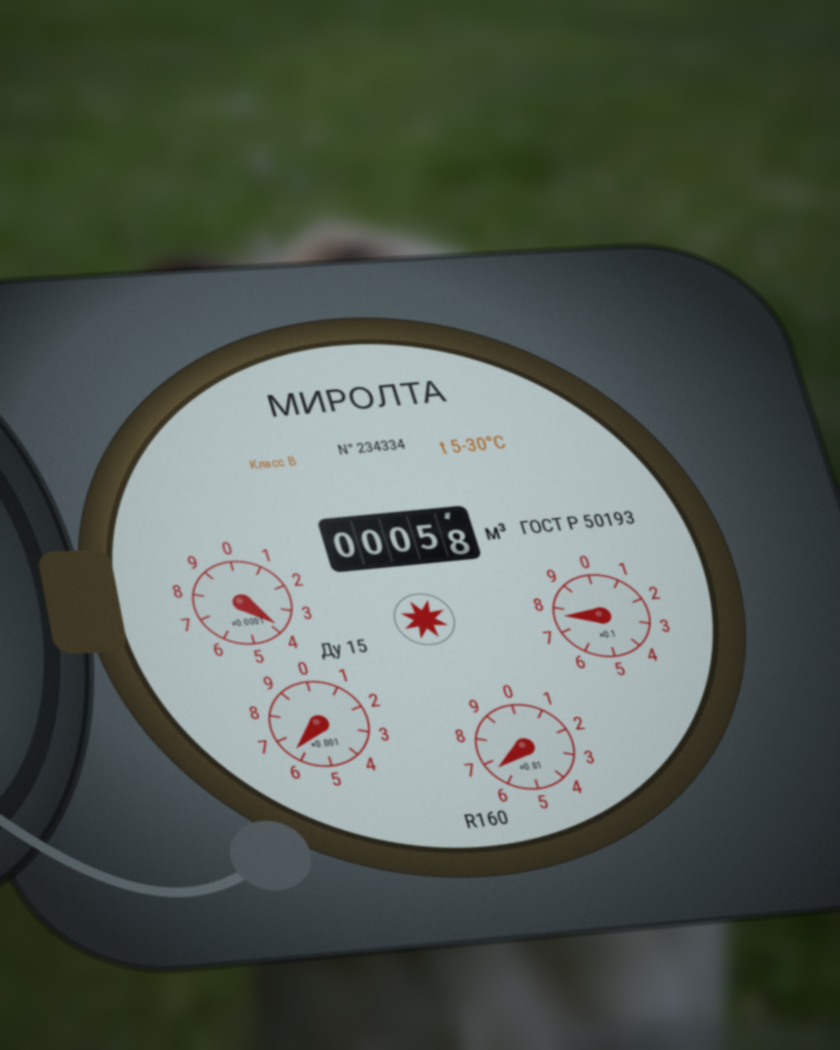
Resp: 57.7663m³
